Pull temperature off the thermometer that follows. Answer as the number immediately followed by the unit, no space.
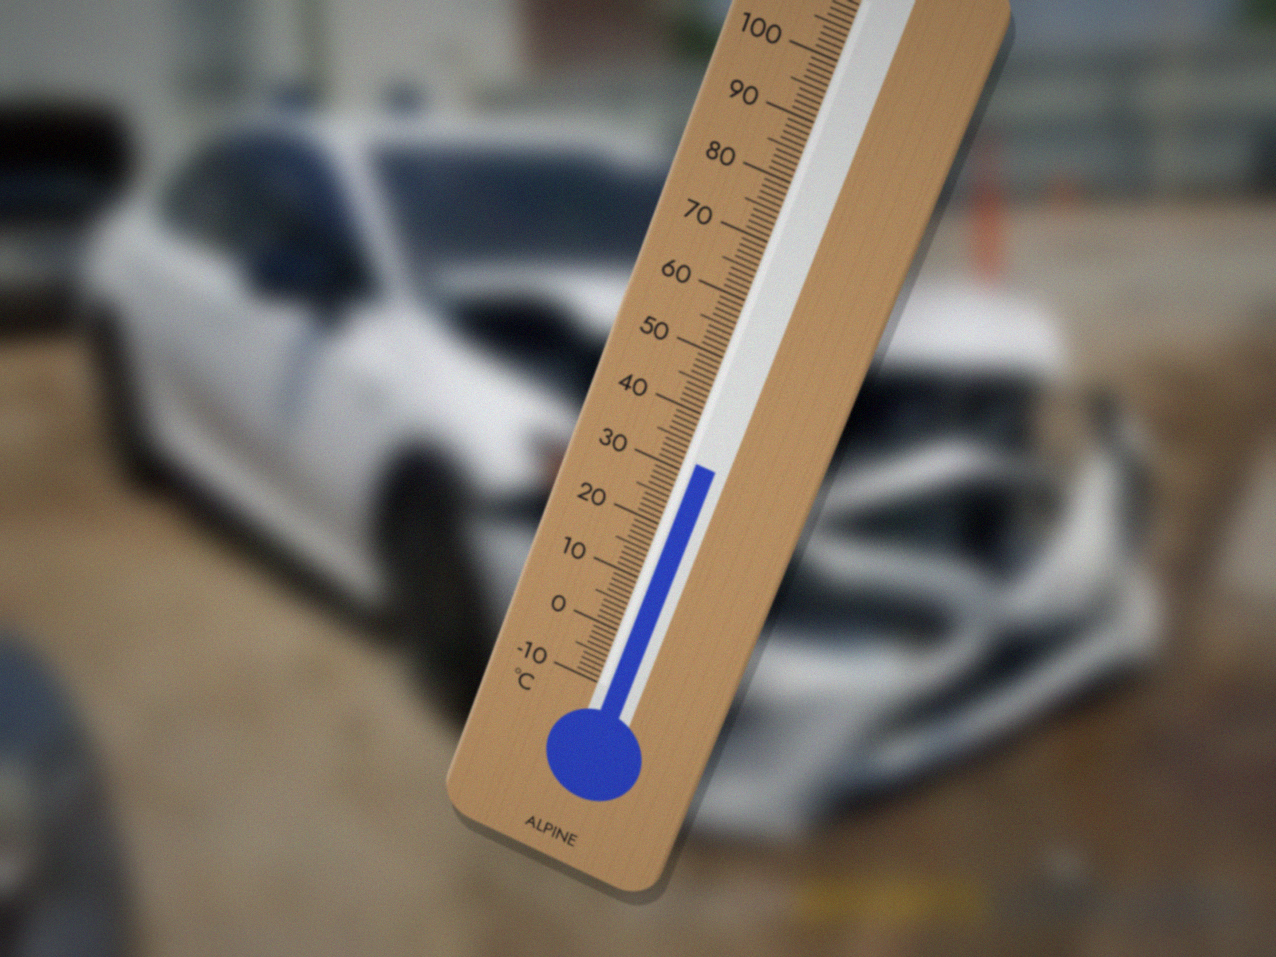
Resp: 32°C
